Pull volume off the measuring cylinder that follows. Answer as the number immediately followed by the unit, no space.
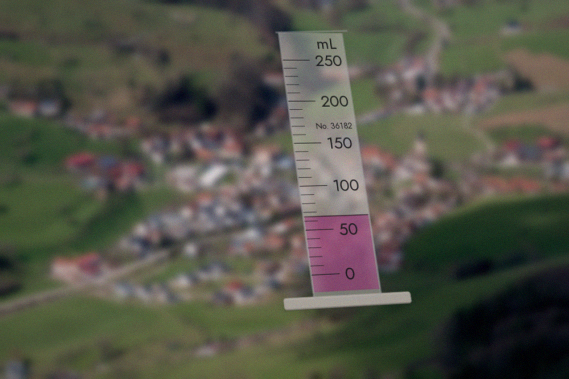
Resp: 65mL
